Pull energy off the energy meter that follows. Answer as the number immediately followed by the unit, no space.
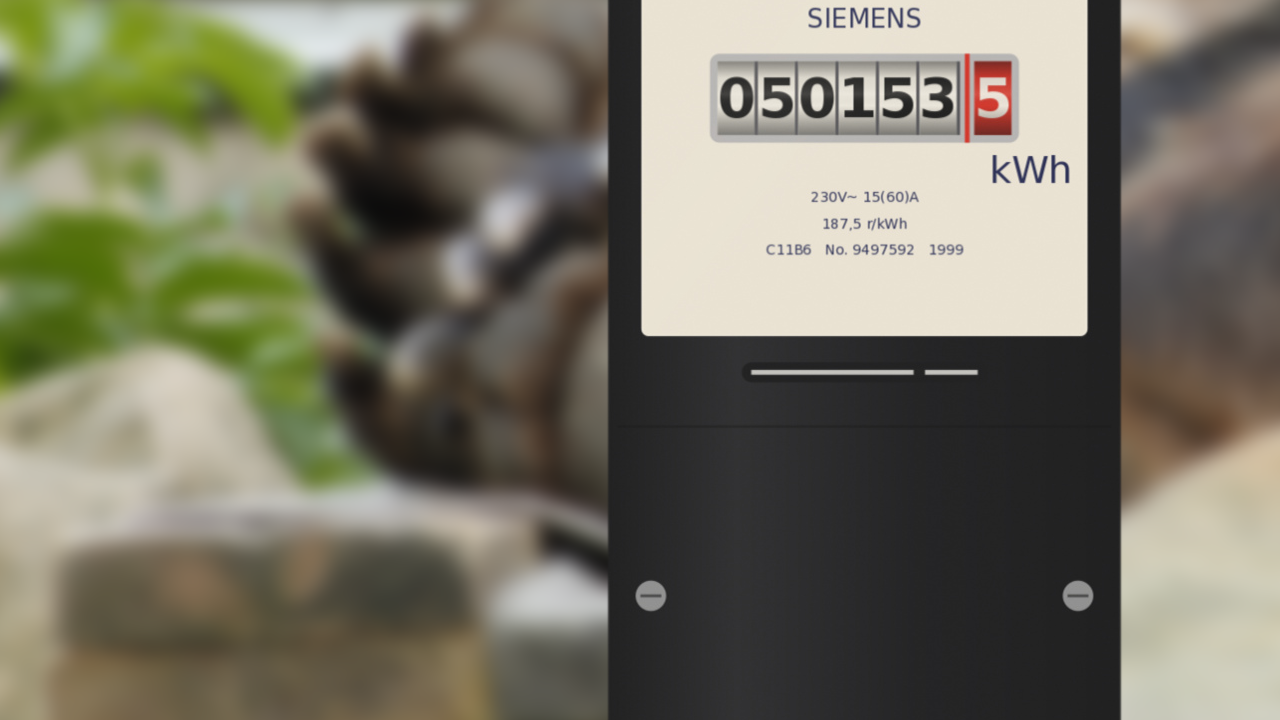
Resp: 50153.5kWh
